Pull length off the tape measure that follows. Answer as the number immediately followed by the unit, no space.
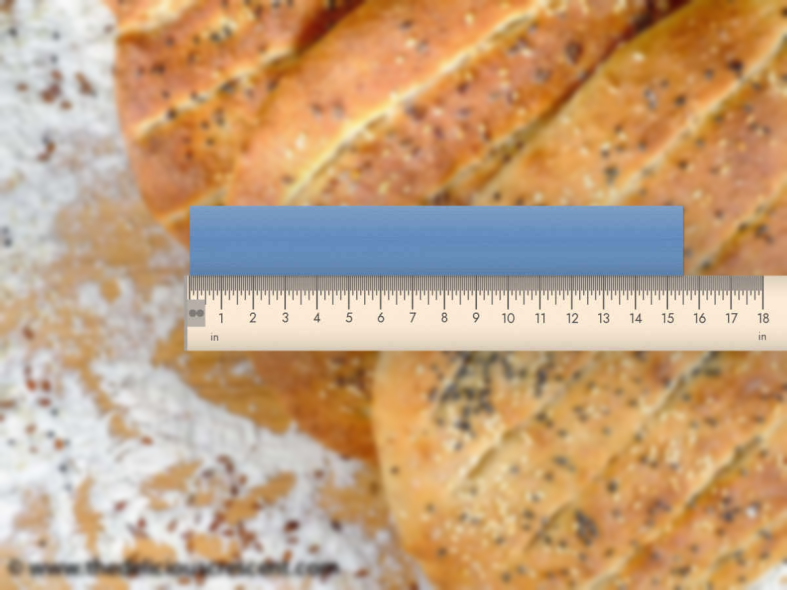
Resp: 15.5in
